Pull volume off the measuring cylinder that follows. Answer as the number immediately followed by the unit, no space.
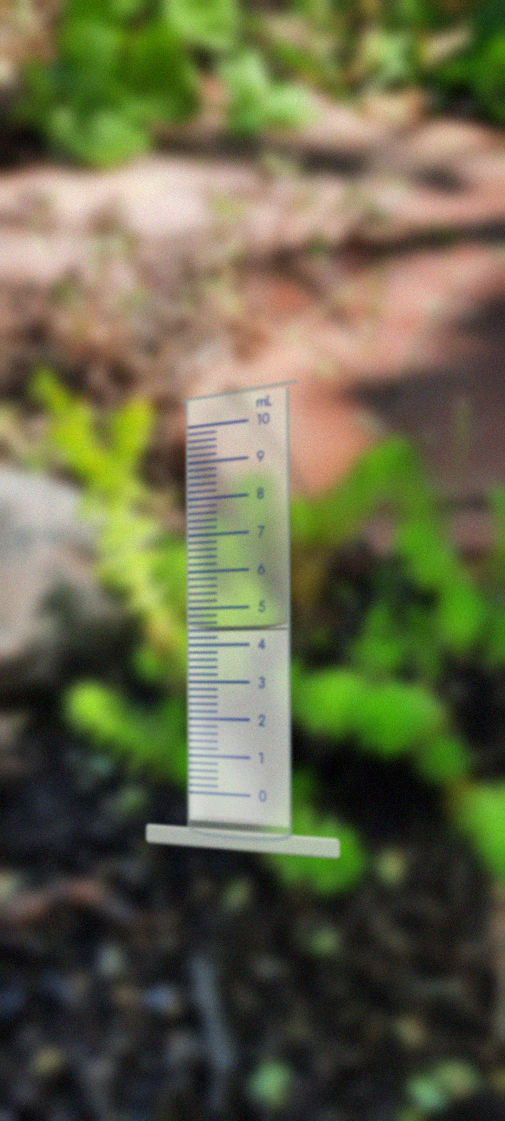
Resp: 4.4mL
